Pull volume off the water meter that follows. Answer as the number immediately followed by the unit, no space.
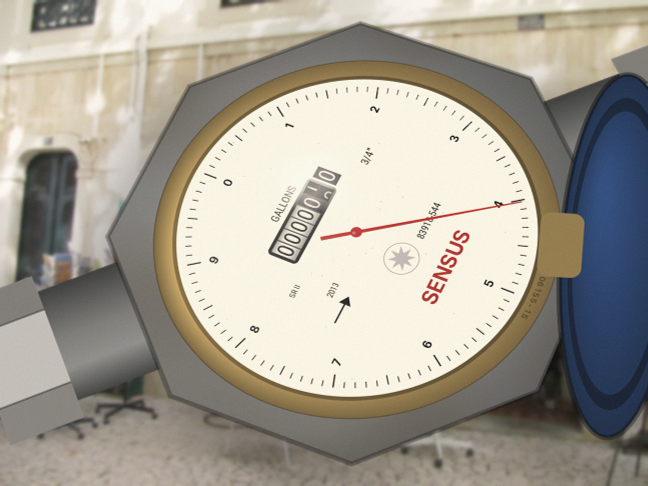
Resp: 14.0gal
